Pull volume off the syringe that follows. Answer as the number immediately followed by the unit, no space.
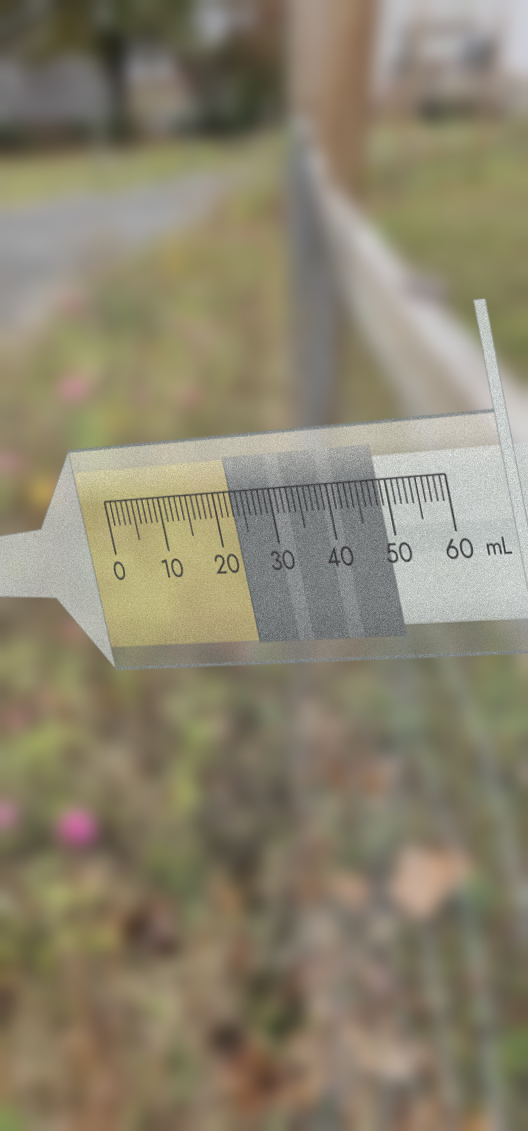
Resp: 23mL
